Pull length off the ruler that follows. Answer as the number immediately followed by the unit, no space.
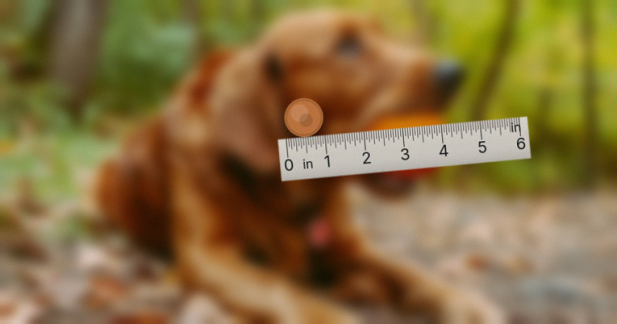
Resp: 1in
